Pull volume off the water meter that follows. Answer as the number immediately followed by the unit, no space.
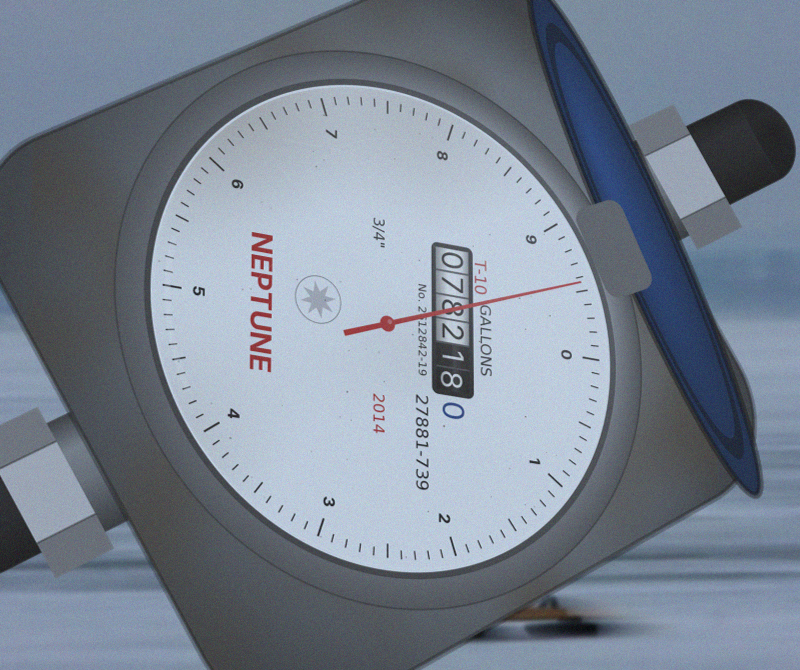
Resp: 782179.4gal
